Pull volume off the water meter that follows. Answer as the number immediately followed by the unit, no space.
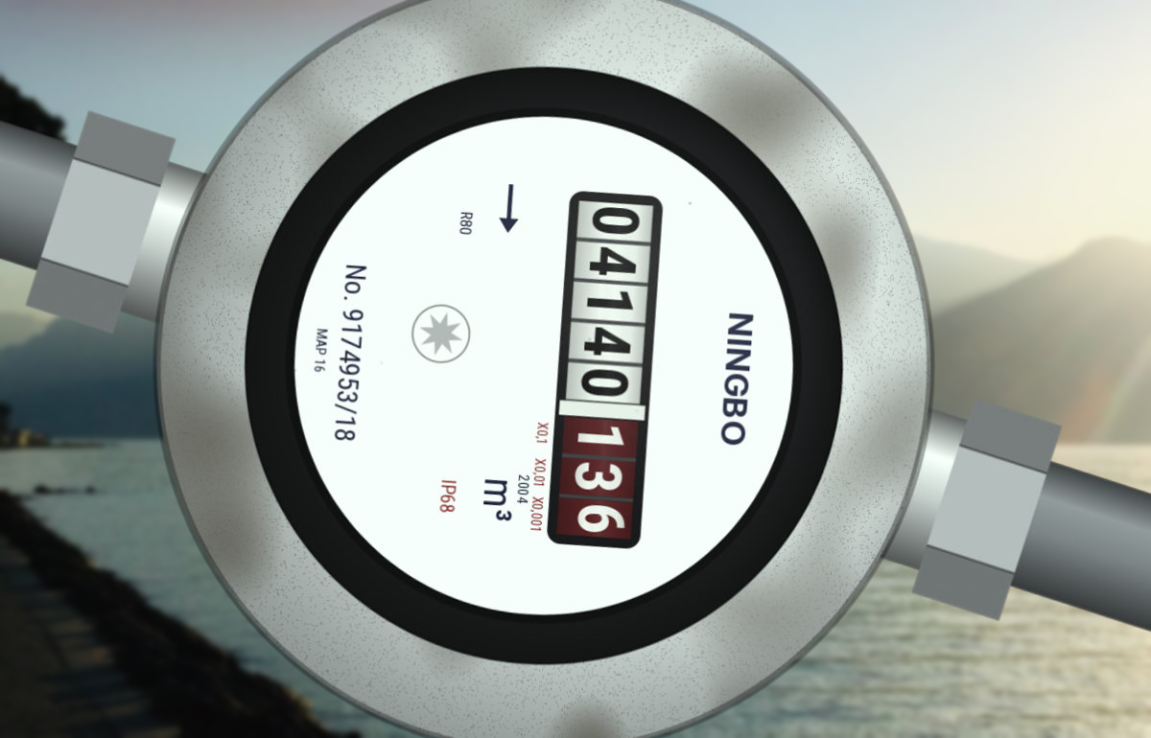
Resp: 4140.136m³
